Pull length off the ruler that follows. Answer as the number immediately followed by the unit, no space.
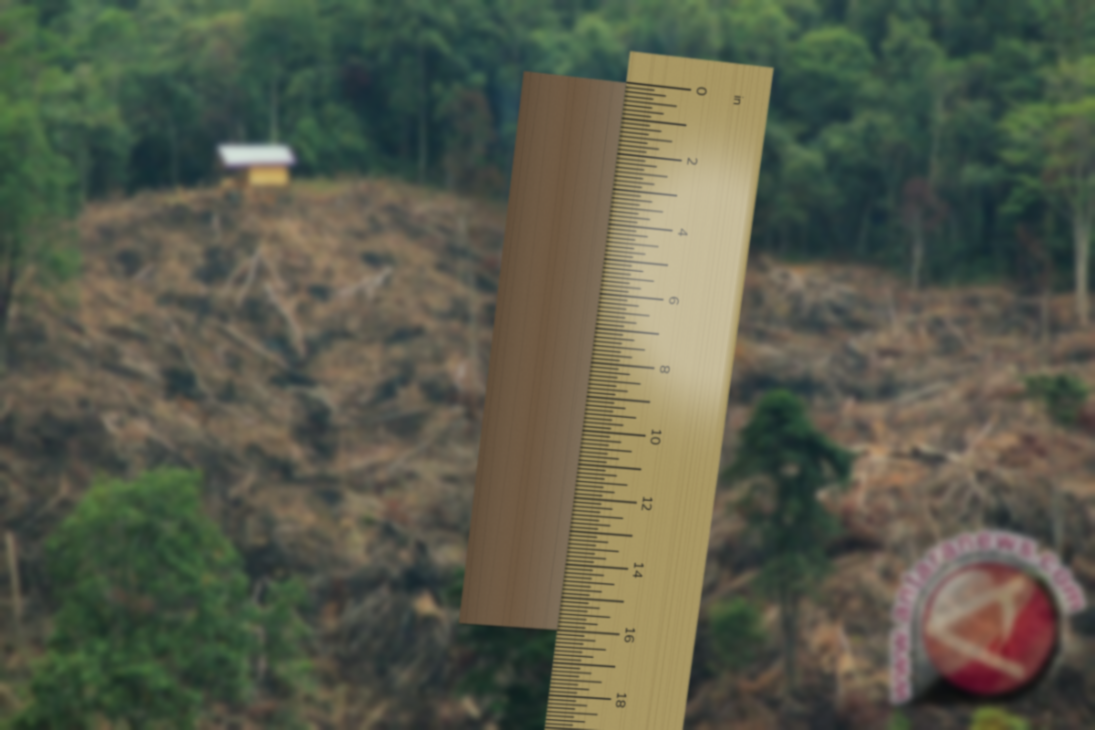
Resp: 16in
